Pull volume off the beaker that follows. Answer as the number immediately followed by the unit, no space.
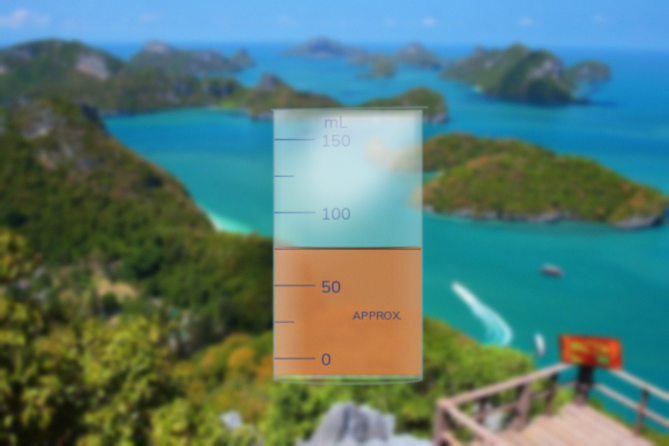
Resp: 75mL
